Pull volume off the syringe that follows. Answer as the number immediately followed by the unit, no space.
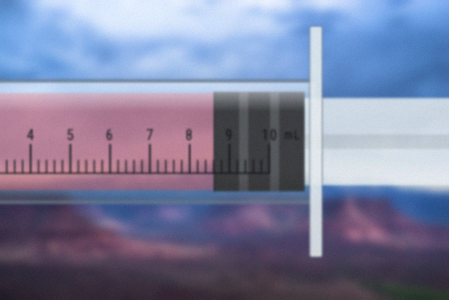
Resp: 8.6mL
